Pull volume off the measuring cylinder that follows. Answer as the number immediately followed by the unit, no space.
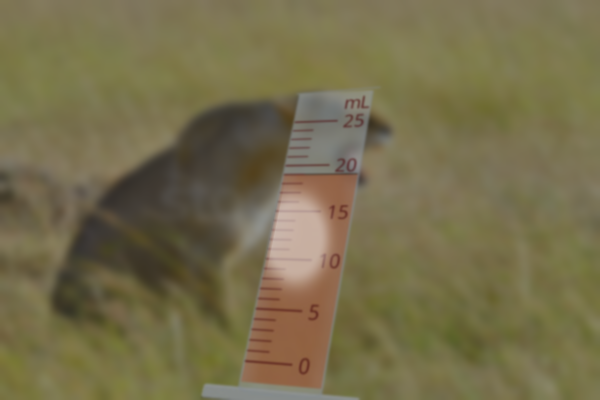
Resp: 19mL
